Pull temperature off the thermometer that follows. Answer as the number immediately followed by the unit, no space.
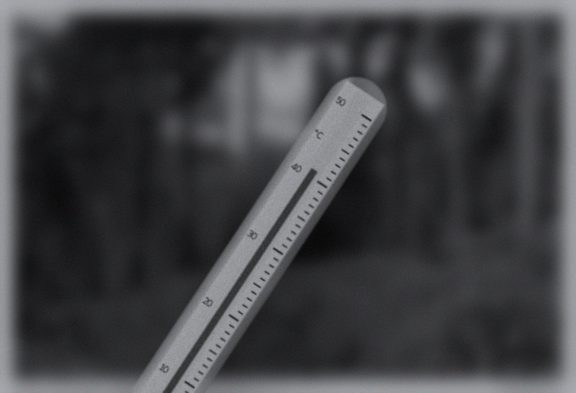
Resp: 41°C
